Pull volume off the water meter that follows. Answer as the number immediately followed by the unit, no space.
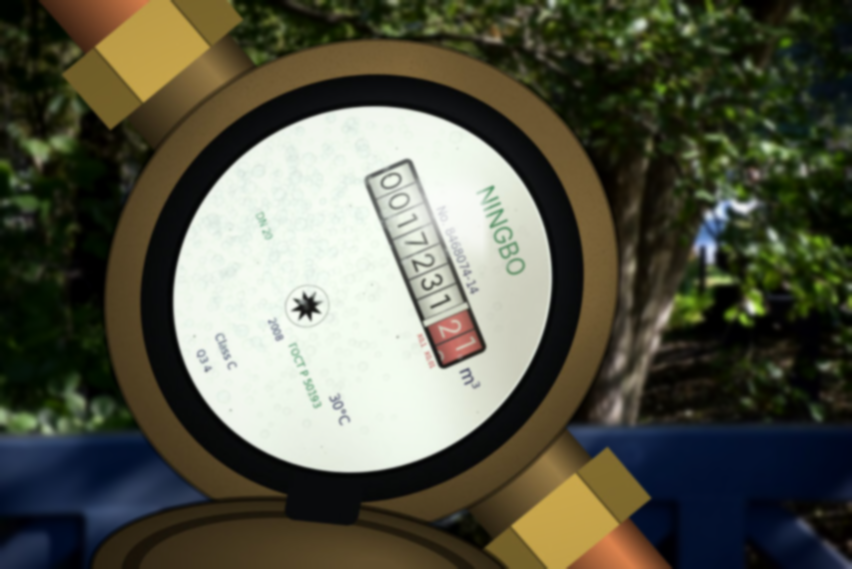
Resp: 17231.21m³
